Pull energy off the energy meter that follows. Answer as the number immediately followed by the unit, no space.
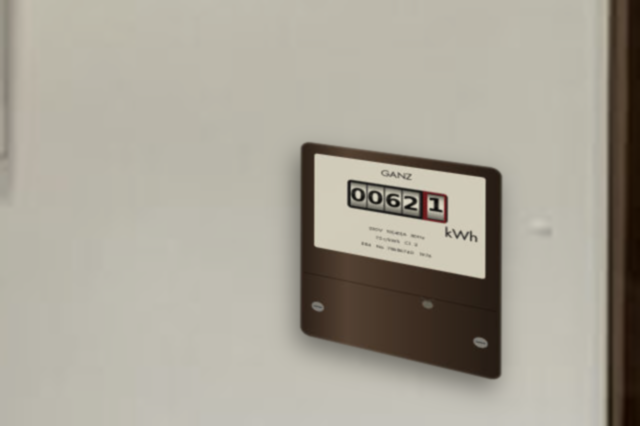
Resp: 62.1kWh
